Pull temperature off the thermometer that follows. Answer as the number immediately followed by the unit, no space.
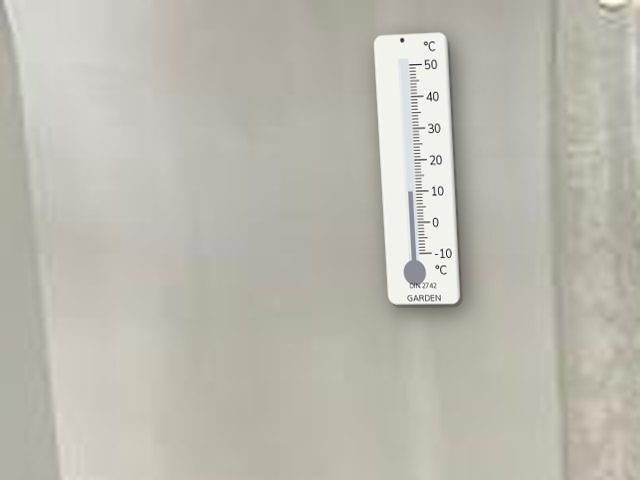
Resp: 10°C
